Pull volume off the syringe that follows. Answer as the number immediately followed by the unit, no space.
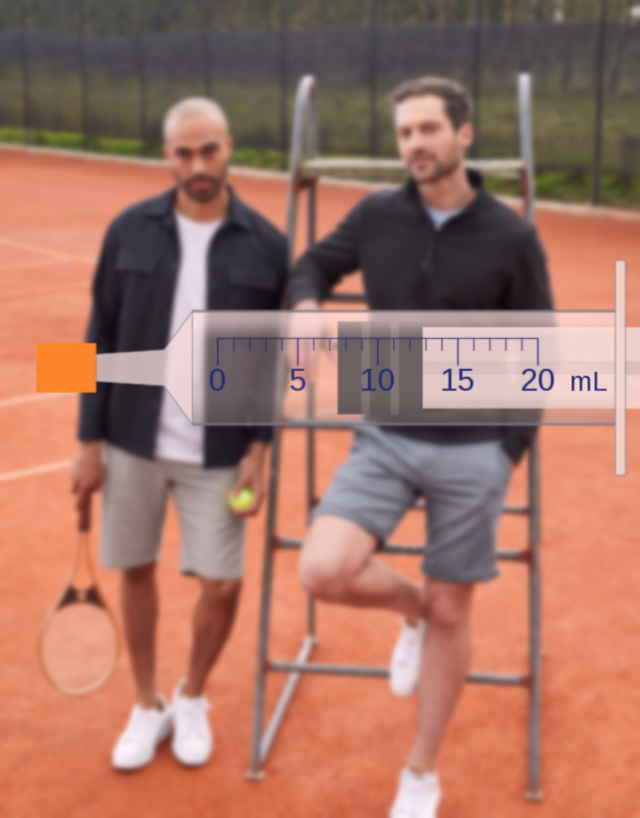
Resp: 7.5mL
